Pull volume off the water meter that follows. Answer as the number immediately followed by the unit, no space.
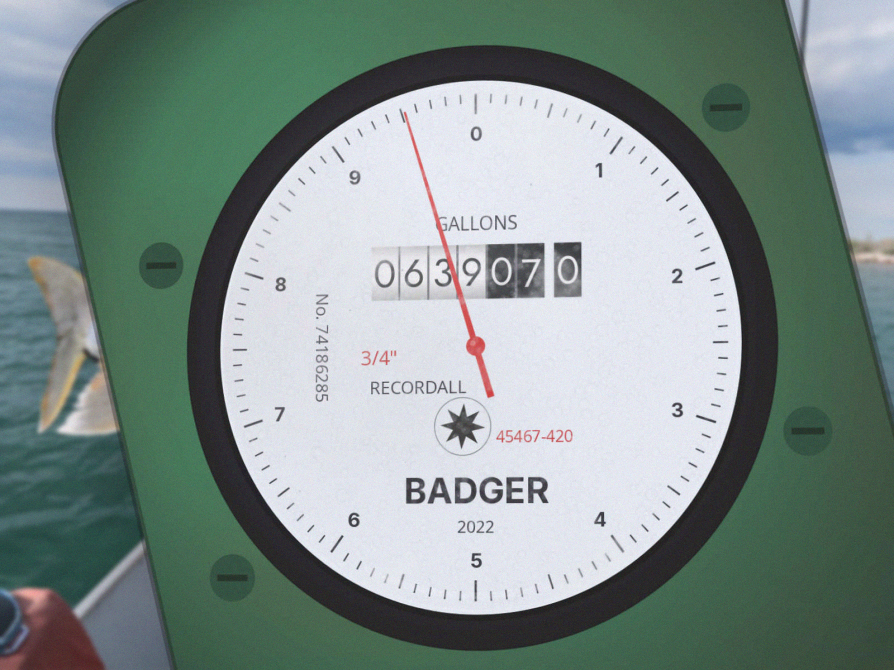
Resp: 639069.5gal
